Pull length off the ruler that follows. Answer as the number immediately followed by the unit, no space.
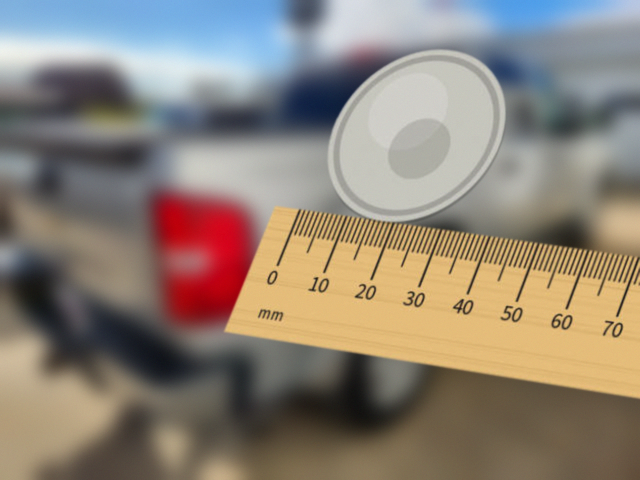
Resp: 35mm
